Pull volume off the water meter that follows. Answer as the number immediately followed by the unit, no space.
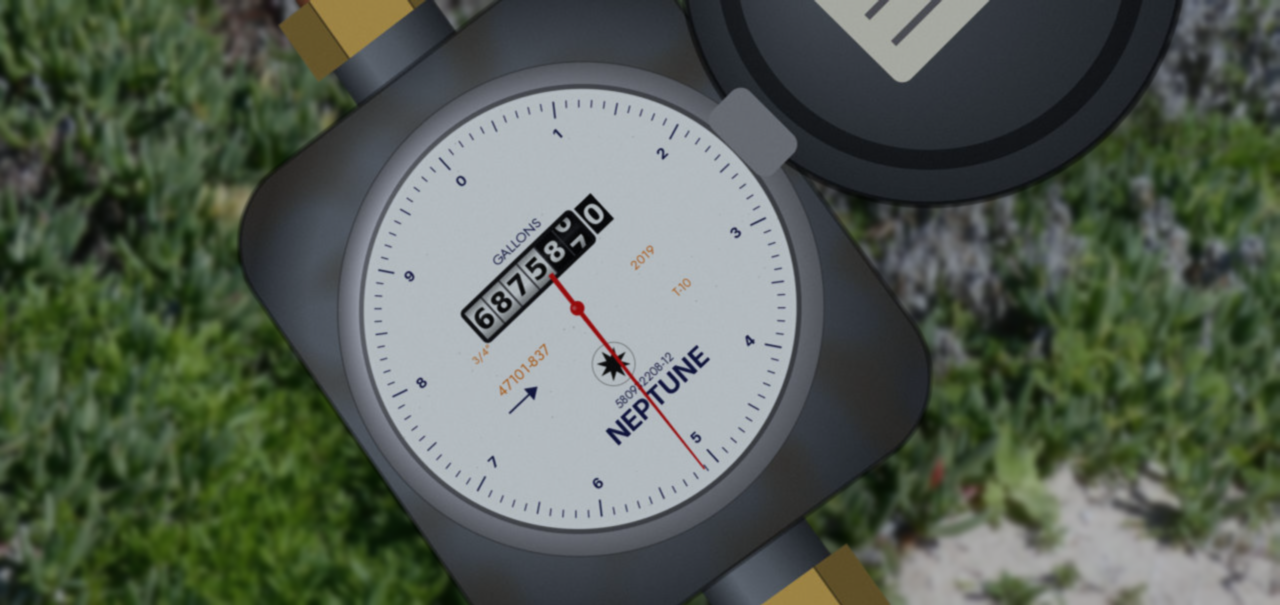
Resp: 6875865.1gal
